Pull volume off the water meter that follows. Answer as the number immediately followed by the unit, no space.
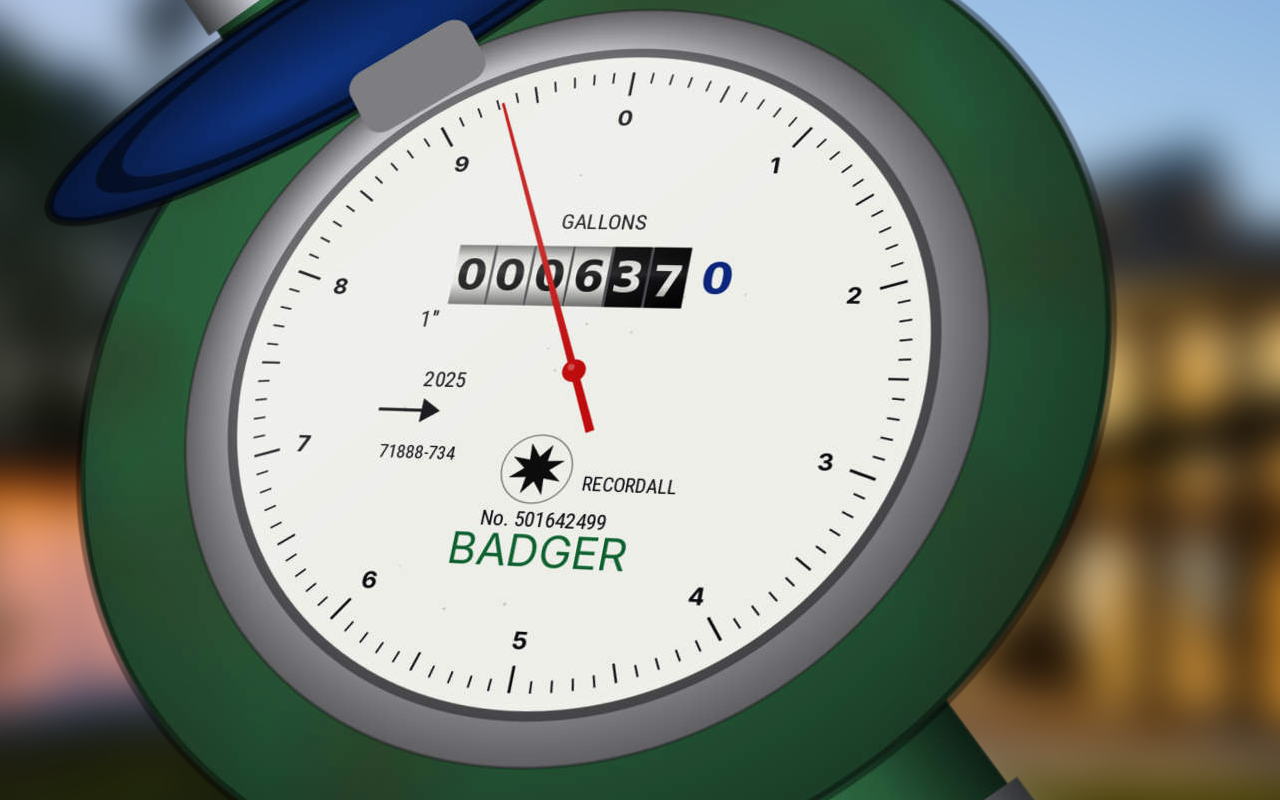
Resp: 6369.3gal
